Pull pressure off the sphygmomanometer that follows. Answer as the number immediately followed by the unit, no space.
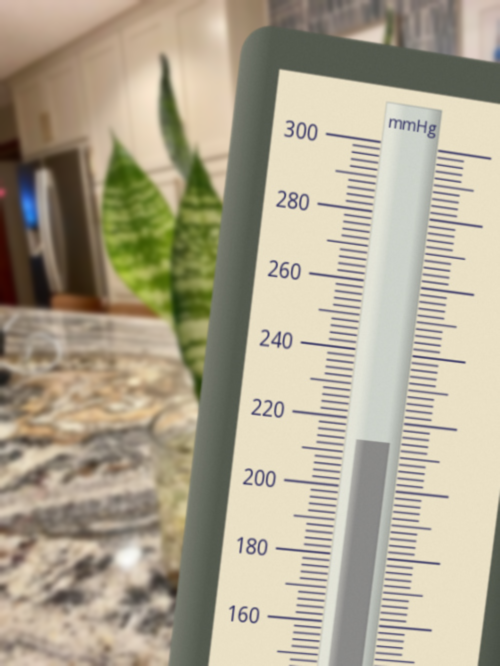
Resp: 214mmHg
